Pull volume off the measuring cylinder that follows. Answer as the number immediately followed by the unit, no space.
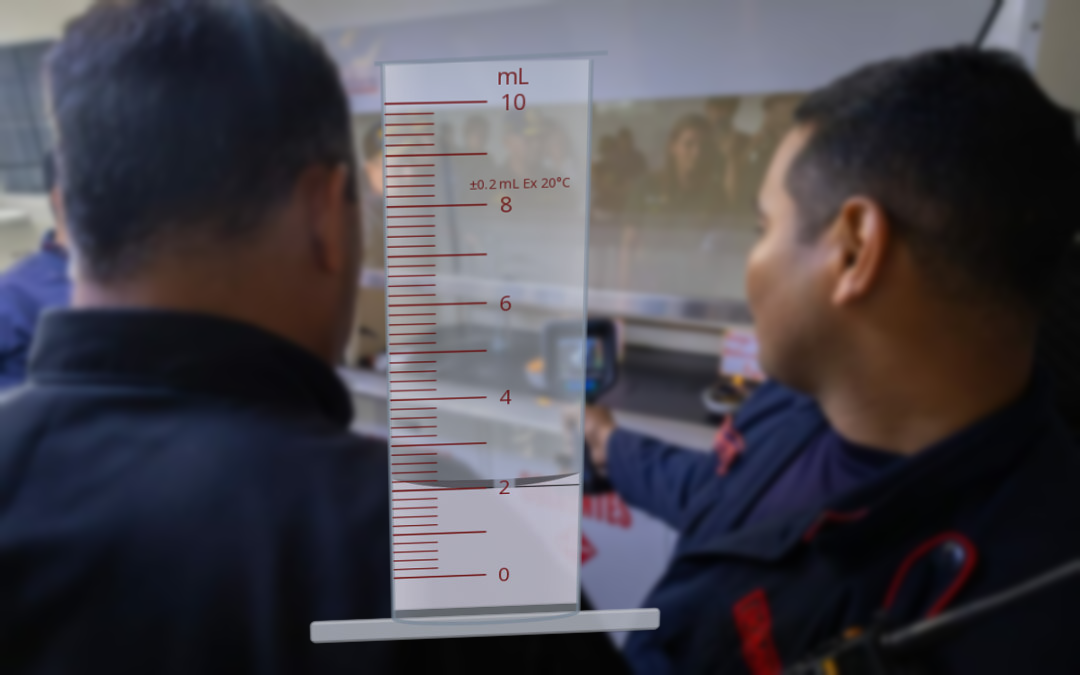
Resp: 2mL
